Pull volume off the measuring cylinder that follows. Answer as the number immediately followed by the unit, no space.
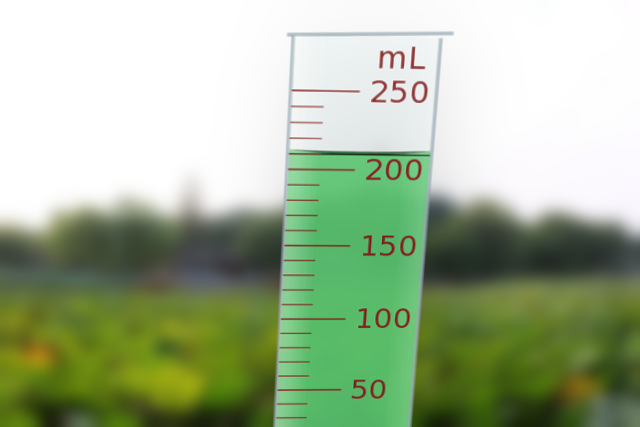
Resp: 210mL
